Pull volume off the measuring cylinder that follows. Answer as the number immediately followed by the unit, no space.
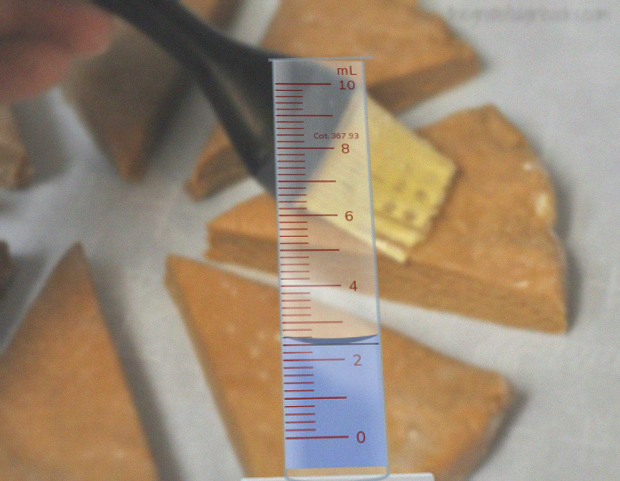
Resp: 2.4mL
